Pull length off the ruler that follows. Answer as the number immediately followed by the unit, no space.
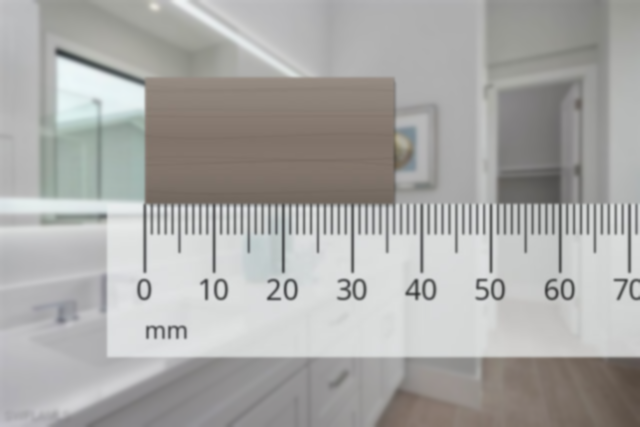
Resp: 36mm
